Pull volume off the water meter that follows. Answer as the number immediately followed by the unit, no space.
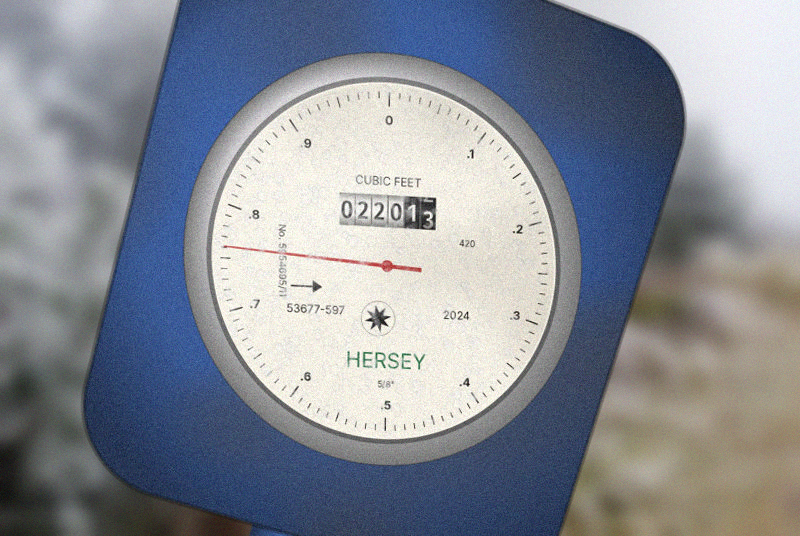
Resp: 22012.76ft³
